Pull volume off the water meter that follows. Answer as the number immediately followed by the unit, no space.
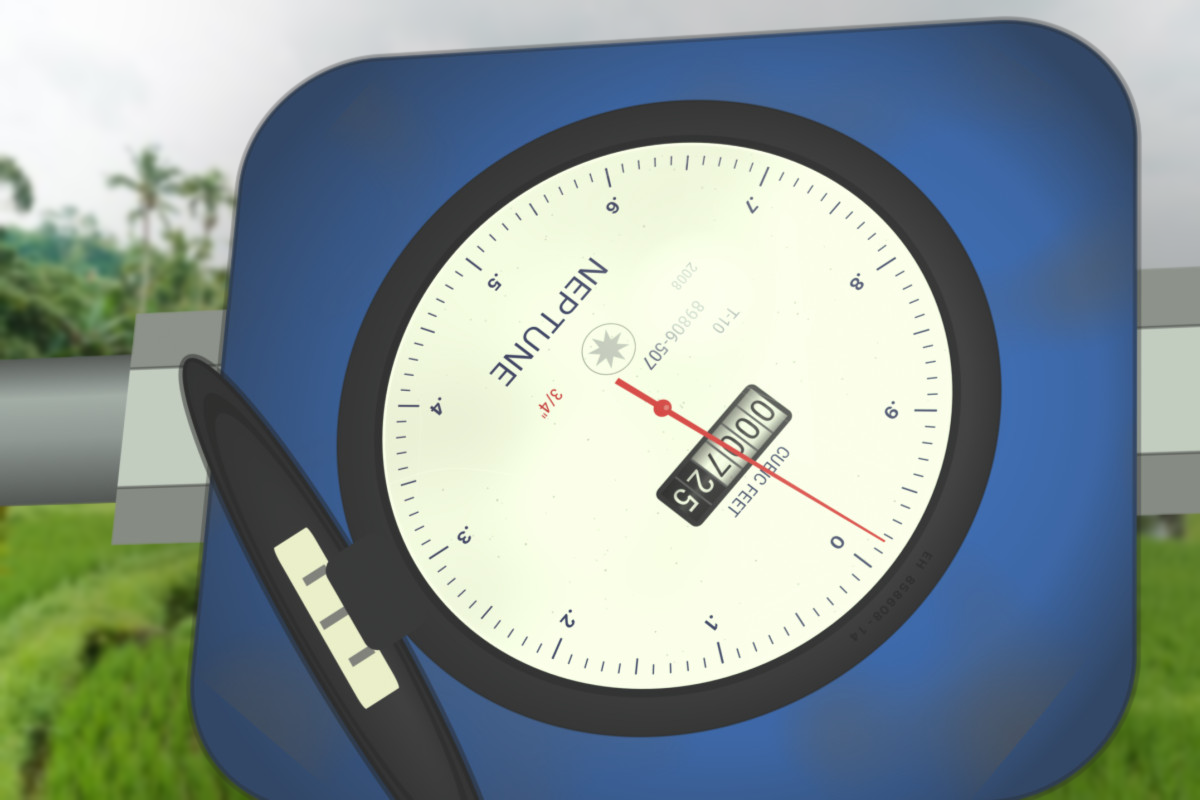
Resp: 724.98ft³
